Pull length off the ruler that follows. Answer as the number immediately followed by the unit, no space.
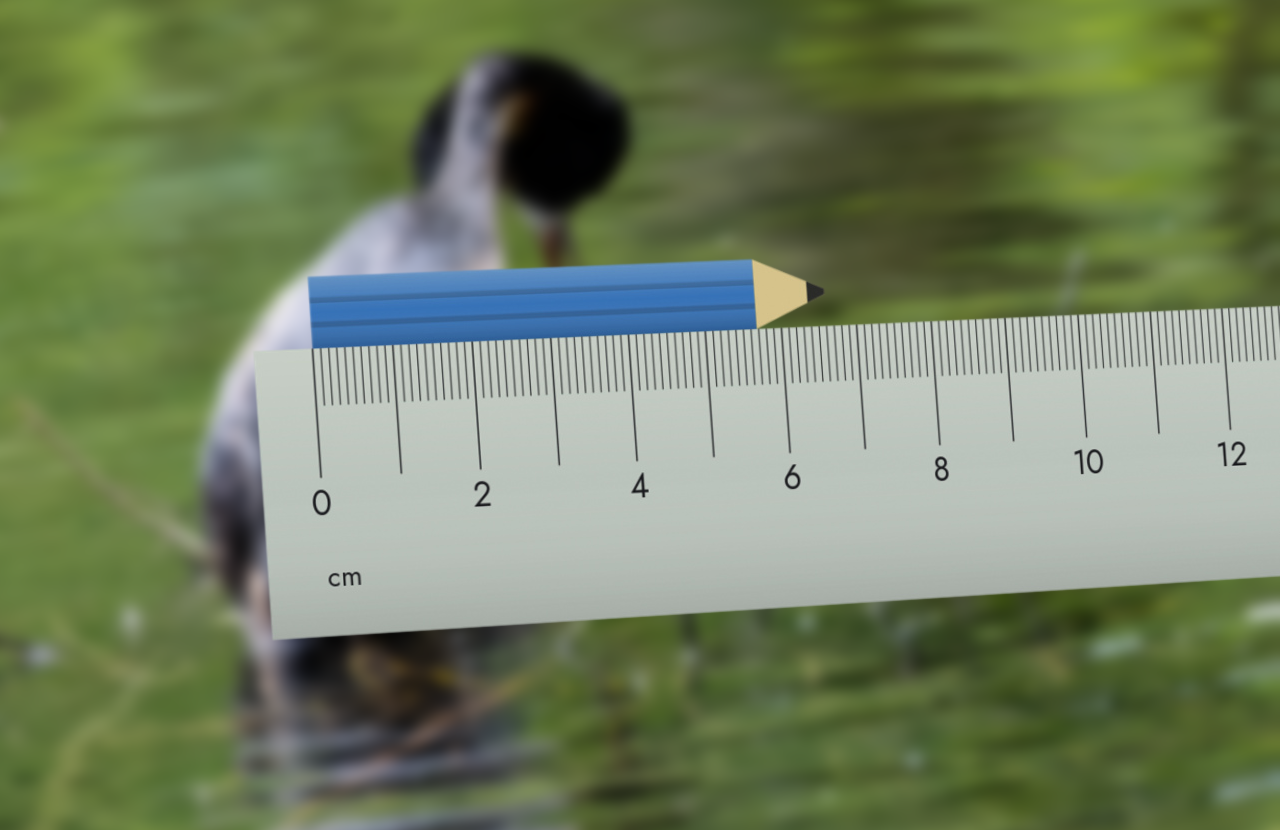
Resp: 6.6cm
